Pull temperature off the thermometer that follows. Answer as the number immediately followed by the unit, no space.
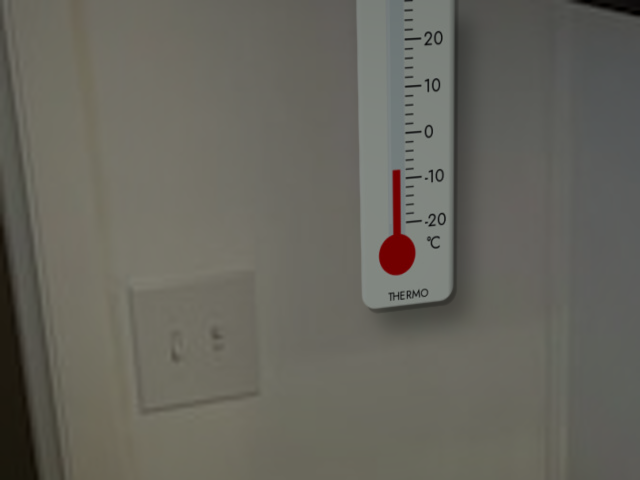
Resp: -8°C
